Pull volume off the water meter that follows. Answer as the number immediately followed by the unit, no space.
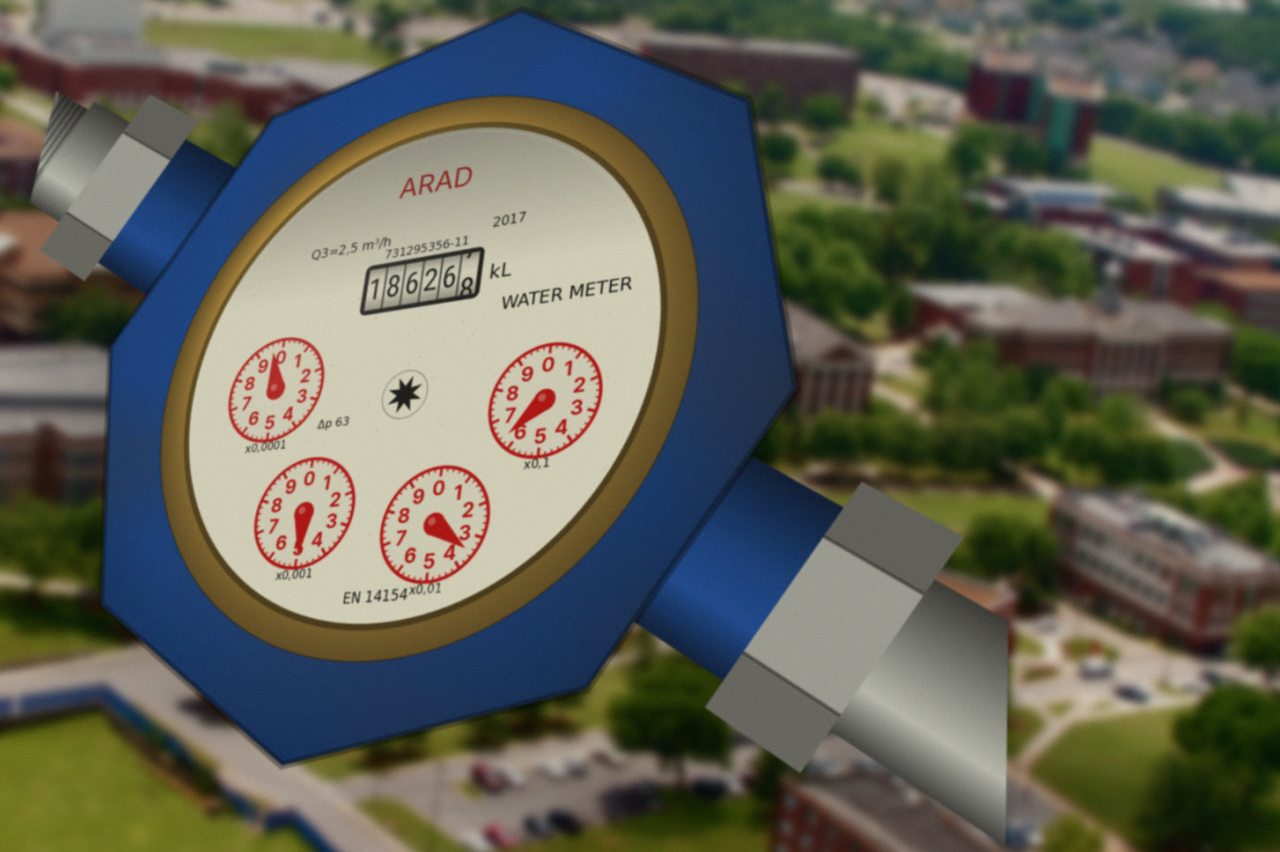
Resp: 186267.6349kL
